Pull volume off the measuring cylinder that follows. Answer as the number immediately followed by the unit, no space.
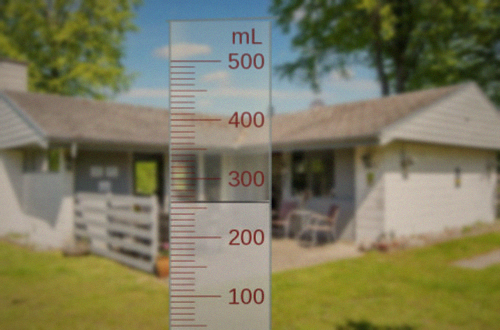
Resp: 260mL
